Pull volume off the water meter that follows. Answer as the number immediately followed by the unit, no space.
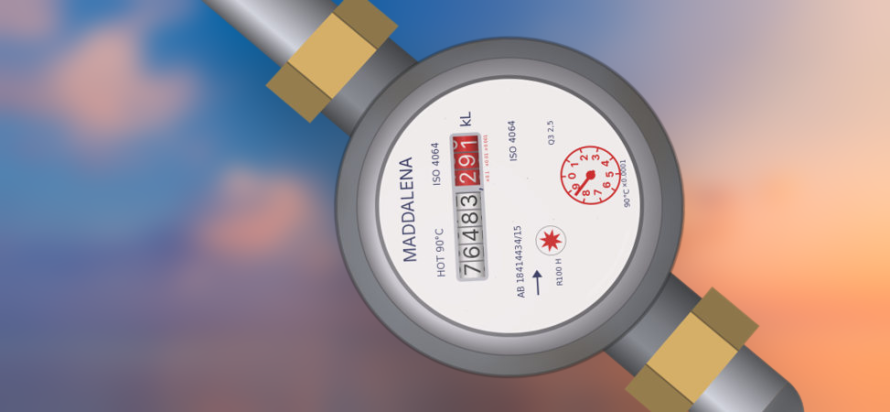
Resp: 76483.2908kL
